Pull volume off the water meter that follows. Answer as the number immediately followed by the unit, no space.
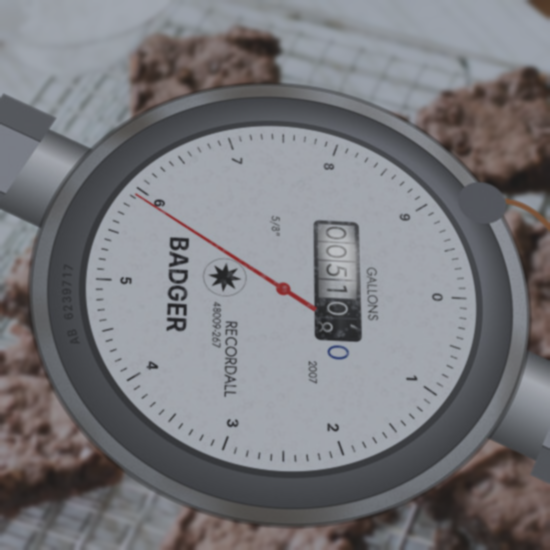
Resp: 51075.9gal
